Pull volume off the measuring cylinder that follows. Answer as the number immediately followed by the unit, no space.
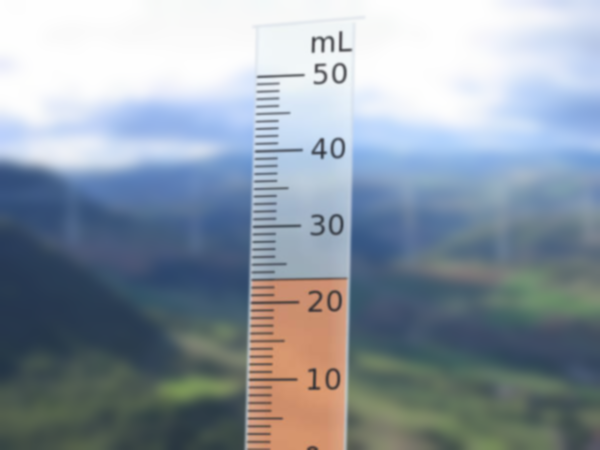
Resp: 23mL
